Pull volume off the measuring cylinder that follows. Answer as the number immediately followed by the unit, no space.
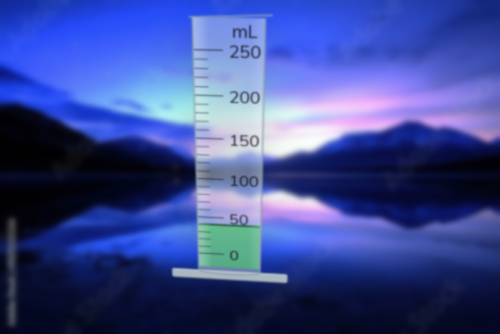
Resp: 40mL
